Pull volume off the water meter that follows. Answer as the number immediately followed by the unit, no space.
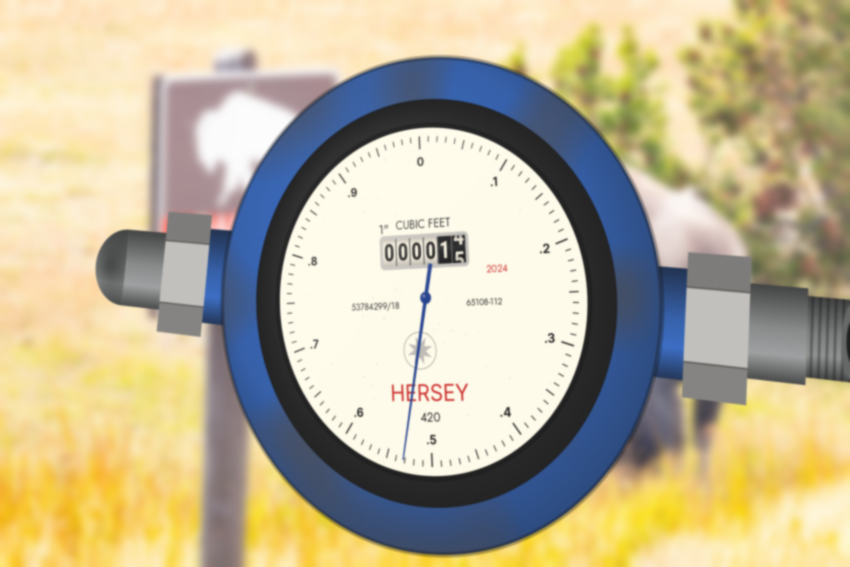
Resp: 14.53ft³
